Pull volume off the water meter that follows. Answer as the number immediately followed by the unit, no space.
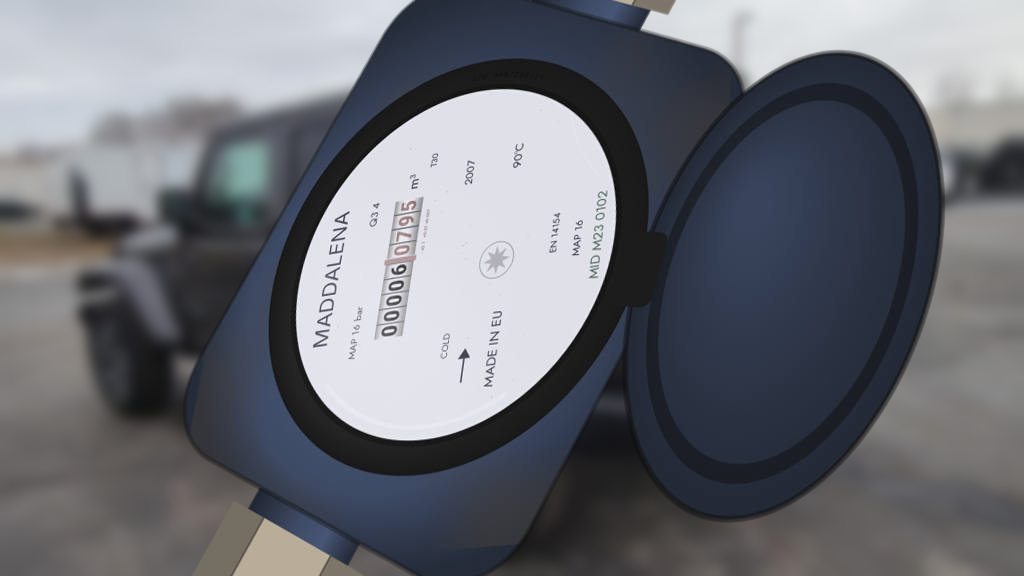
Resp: 6.0795m³
